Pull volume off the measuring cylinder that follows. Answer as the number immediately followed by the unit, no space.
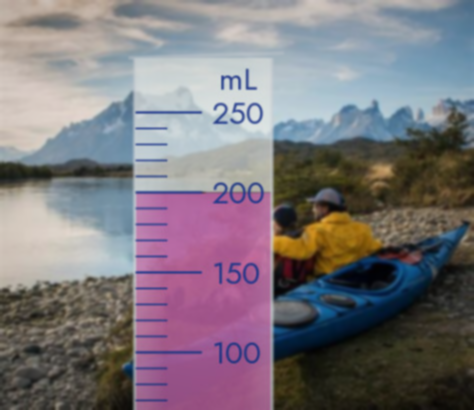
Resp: 200mL
